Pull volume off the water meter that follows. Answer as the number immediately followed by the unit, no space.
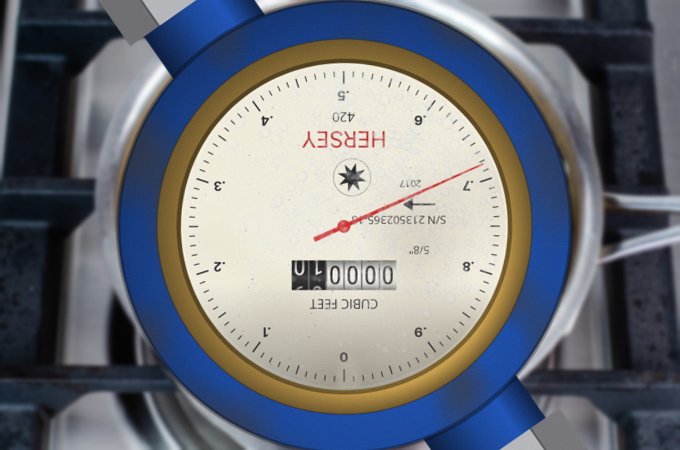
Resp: 9.68ft³
